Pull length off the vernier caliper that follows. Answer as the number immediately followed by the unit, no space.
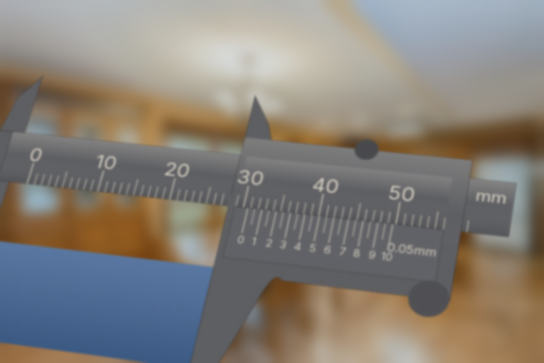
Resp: 30.6mm
